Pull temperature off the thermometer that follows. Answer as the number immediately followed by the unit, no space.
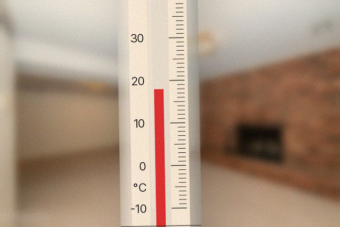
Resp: 18°C
